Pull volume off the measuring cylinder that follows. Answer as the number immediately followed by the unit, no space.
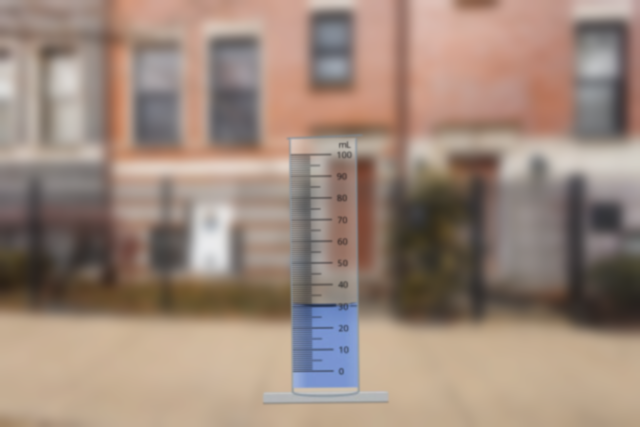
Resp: 30mL
